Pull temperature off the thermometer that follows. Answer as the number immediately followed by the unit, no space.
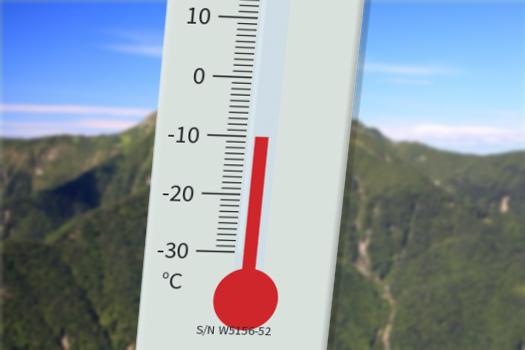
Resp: -10°C
